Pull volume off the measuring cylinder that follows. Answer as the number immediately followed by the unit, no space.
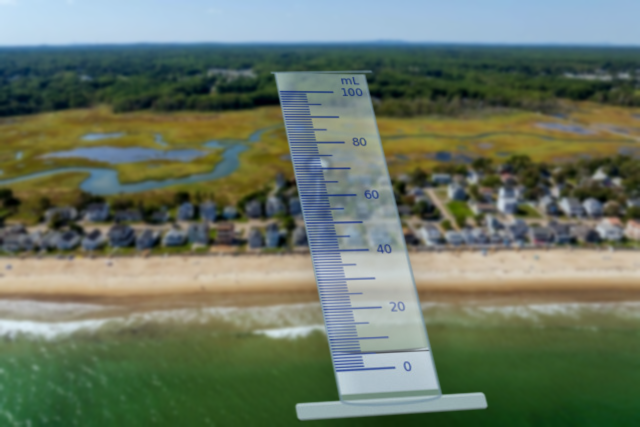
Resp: 5mL
